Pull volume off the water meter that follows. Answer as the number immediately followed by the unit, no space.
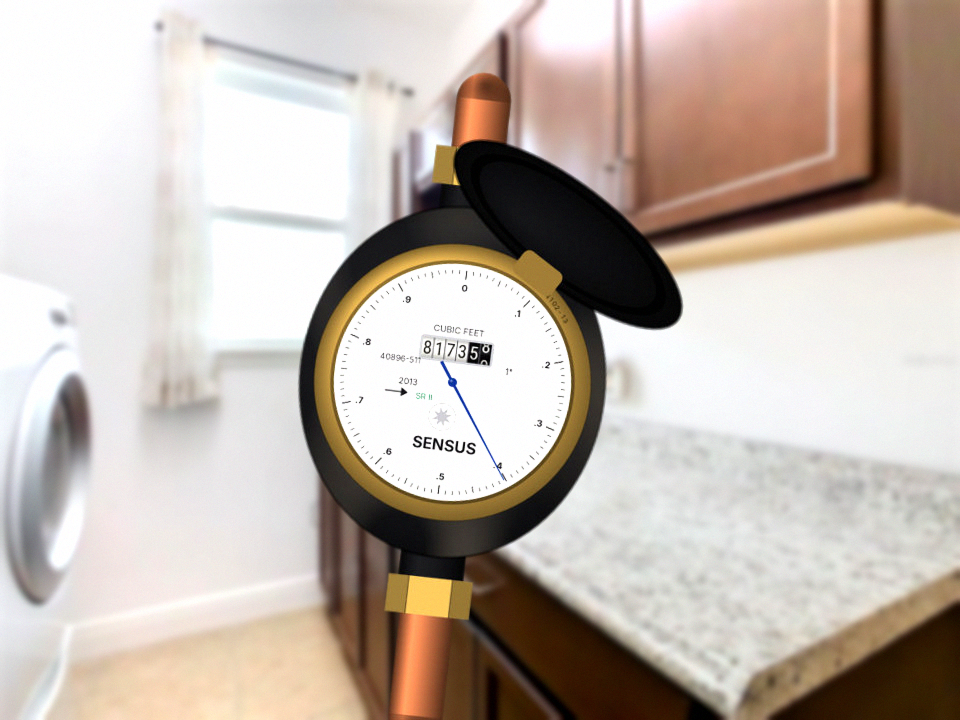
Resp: 817358.40ft³
